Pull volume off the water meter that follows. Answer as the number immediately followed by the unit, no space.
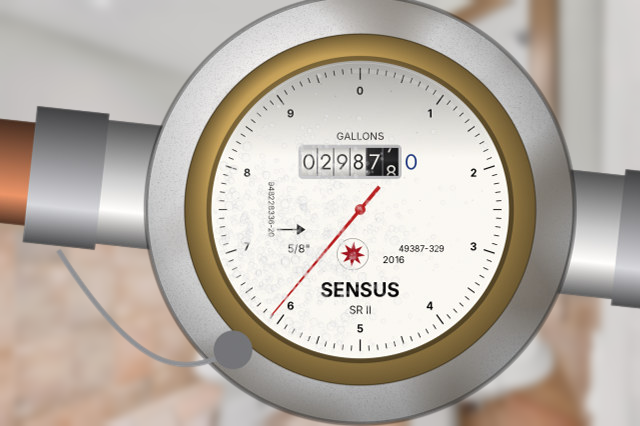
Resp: 298776.1gal
